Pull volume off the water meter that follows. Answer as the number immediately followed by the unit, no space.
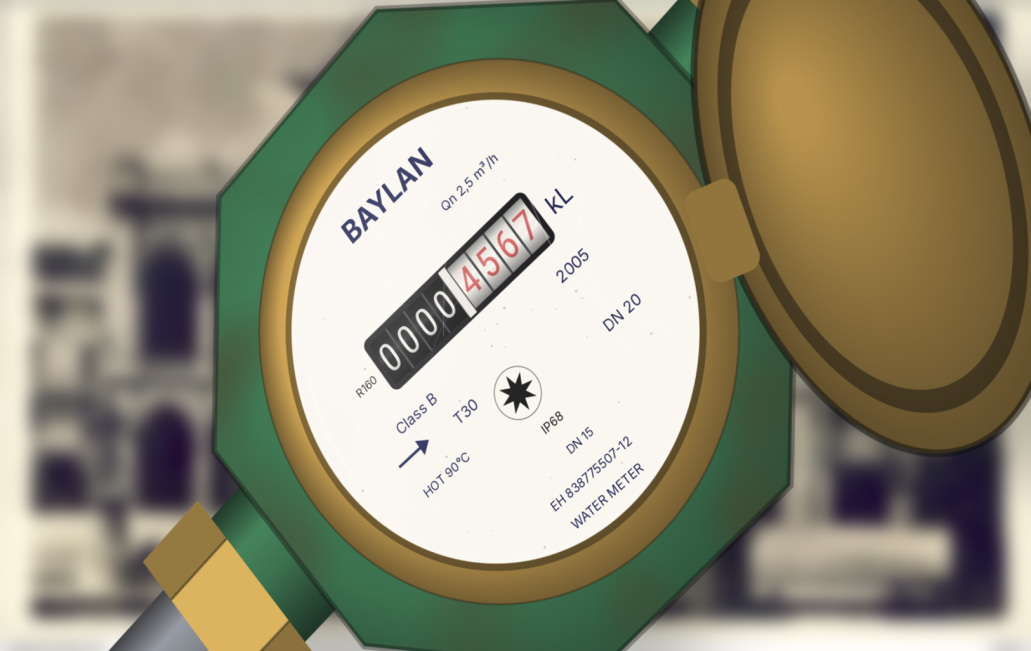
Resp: 0.4567kL
